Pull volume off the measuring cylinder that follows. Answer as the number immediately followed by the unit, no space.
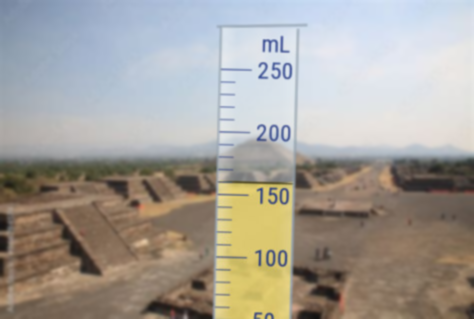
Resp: 160mL
